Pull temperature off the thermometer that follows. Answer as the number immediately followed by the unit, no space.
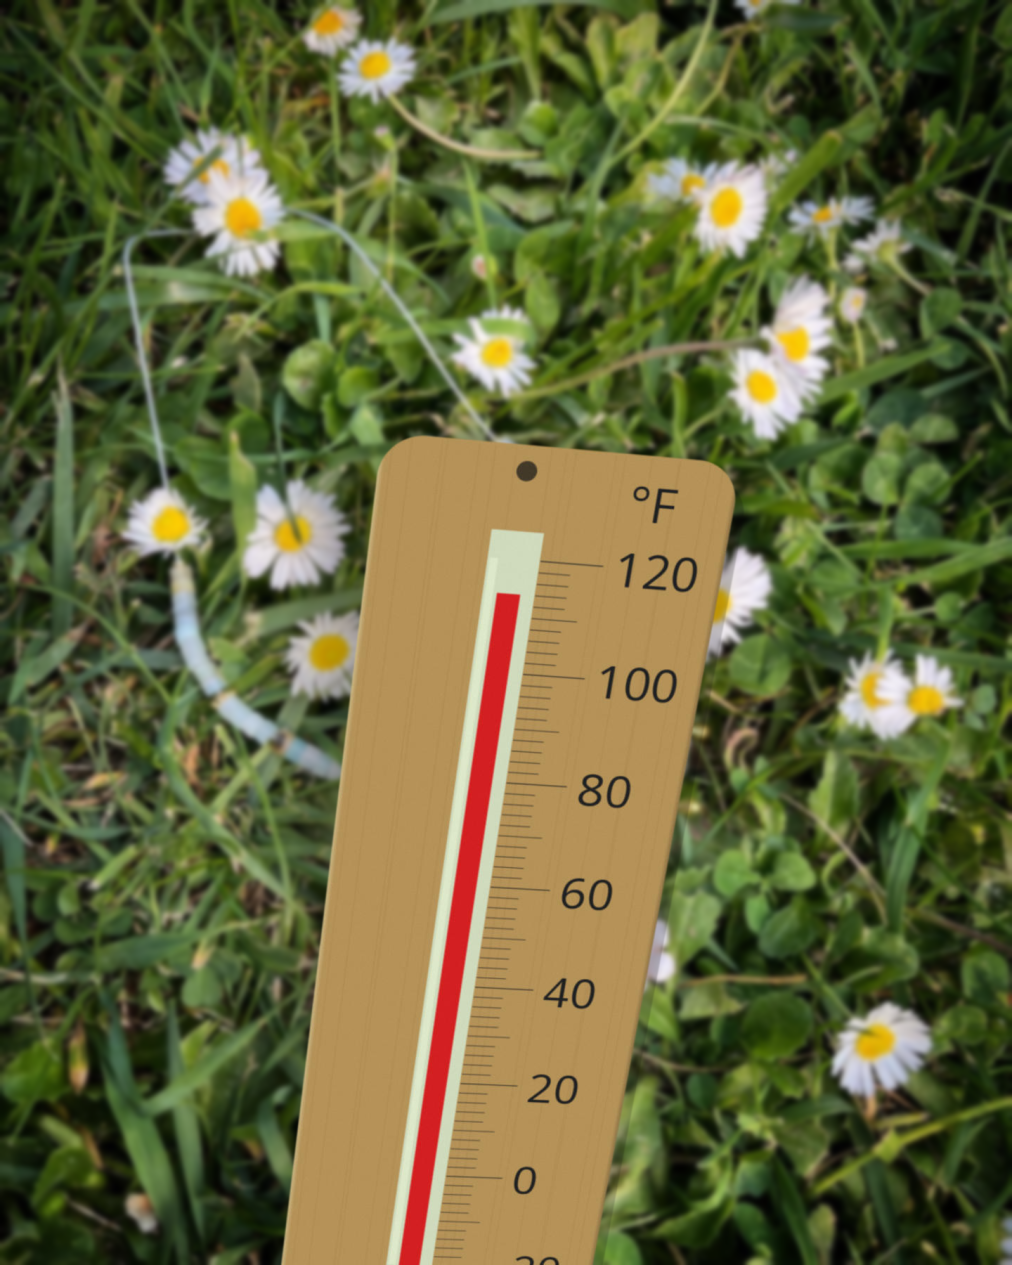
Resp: 114°F
